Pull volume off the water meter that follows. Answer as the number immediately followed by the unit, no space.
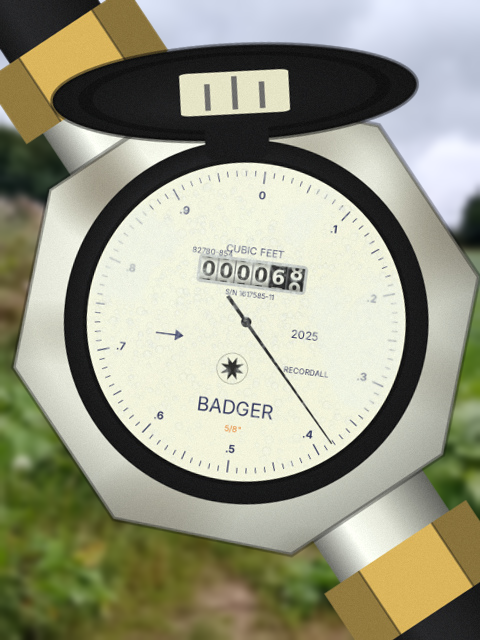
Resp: 68.38ft³
